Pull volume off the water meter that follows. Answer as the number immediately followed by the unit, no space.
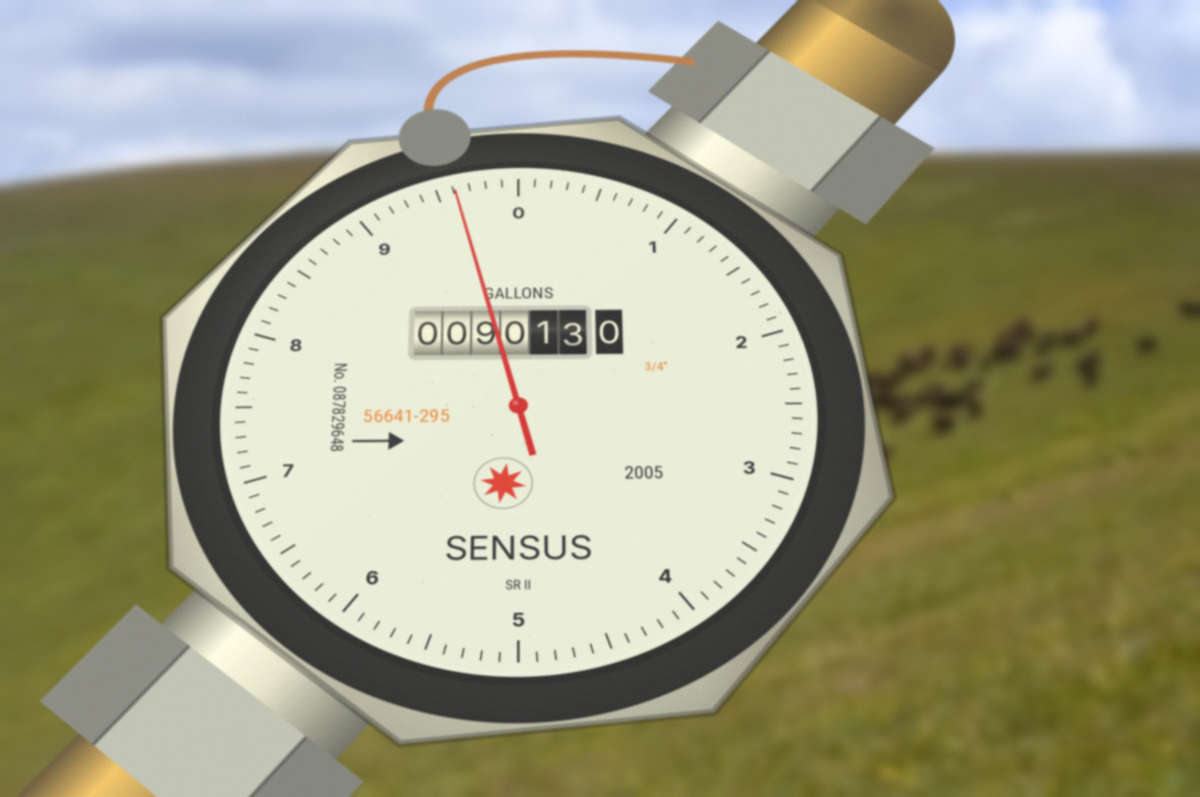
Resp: 90129.6gal
